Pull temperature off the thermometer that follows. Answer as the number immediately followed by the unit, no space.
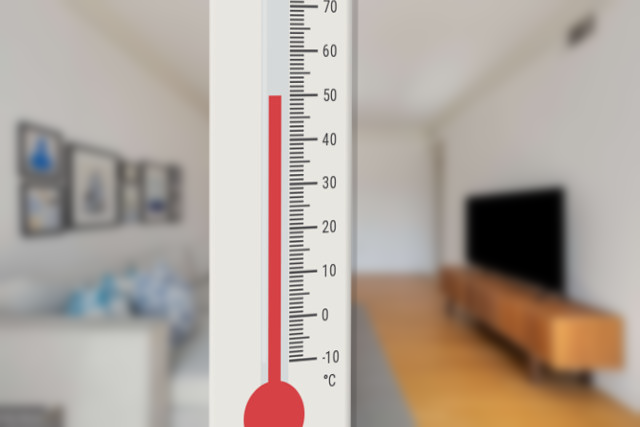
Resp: 50°C
